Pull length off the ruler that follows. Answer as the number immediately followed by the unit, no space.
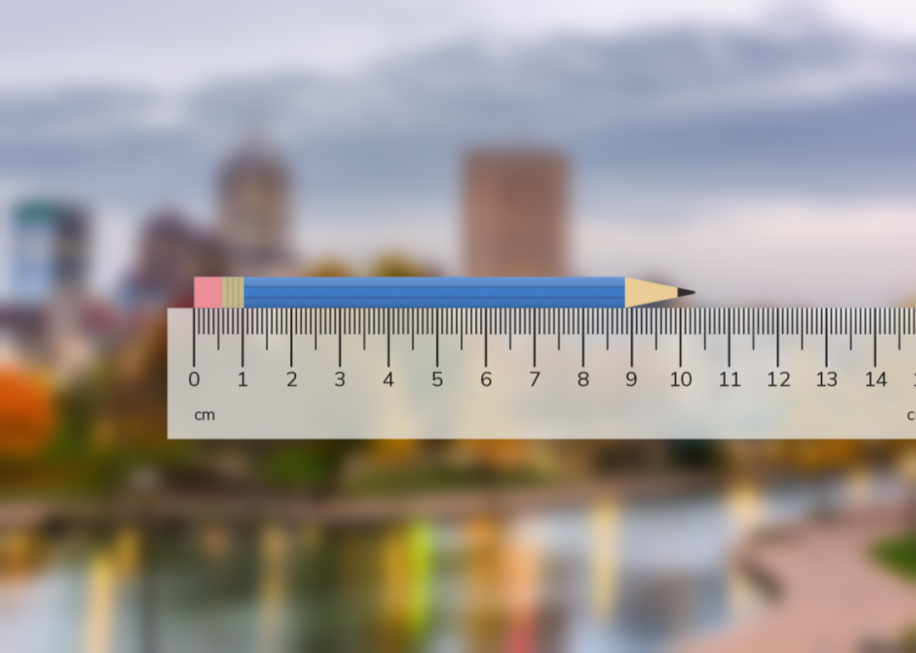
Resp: 10.3cm
